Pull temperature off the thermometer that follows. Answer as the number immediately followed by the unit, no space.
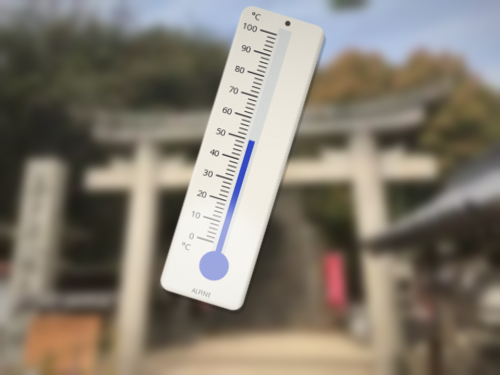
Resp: 50°C
